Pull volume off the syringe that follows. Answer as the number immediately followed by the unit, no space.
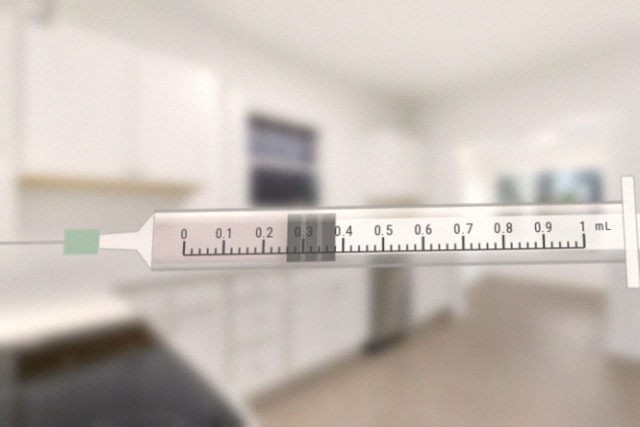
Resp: 0.26mL
